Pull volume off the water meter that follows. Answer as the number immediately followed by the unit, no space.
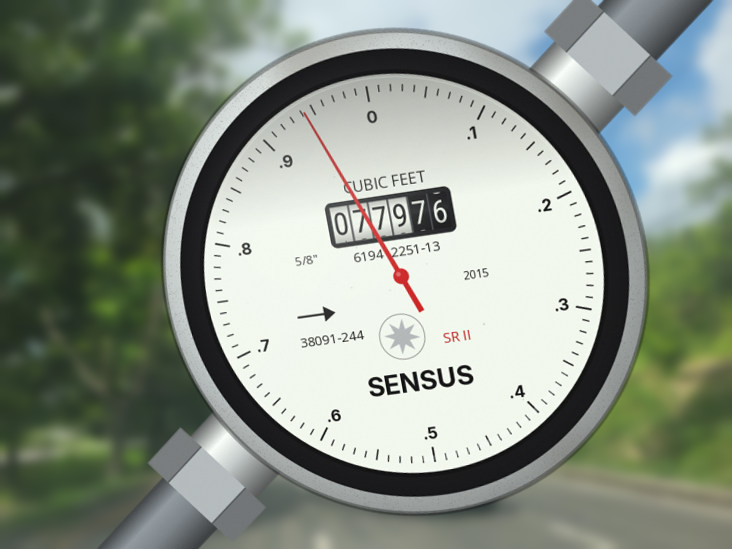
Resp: 77975.94ft³
